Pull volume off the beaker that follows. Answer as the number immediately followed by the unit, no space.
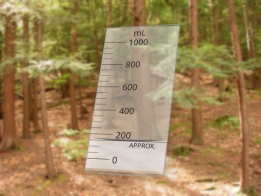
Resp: 150mL
